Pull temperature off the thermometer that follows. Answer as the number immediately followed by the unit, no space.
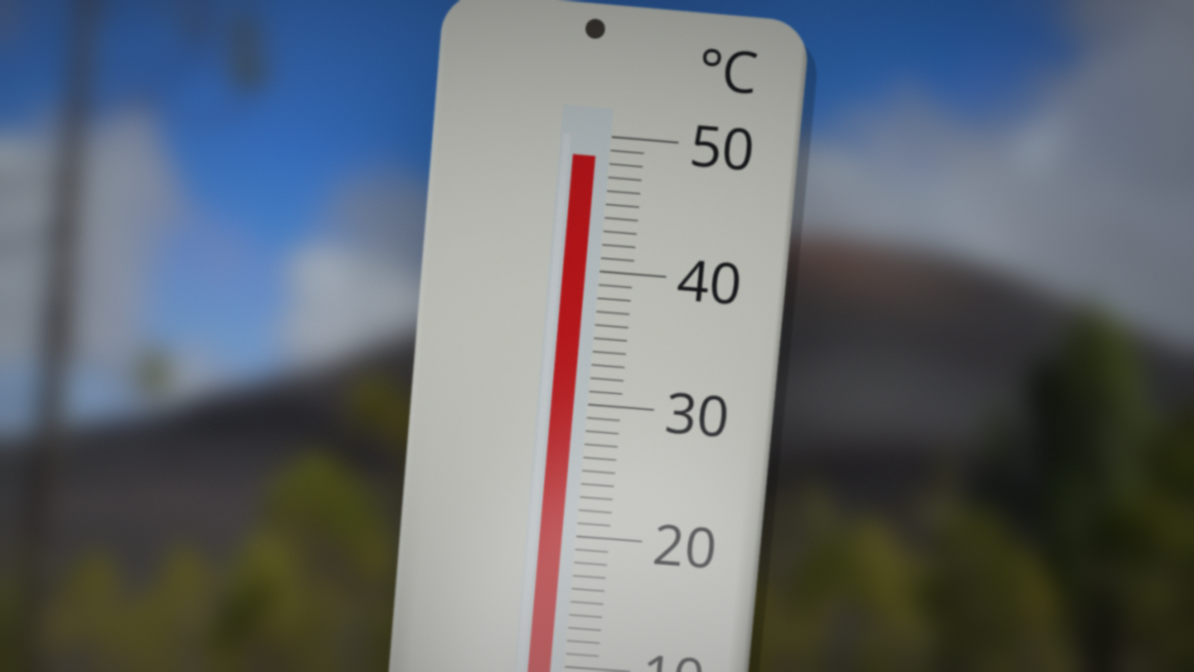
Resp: 48.5°C
